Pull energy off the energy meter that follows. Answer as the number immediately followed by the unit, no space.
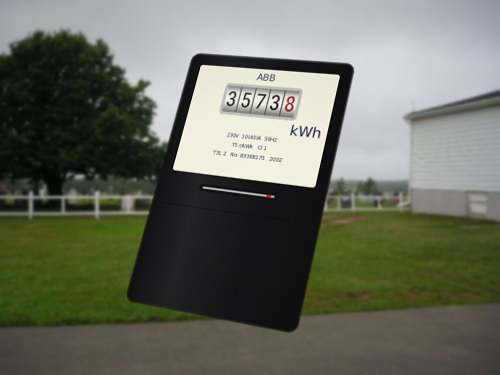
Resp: 3573.8kWh
